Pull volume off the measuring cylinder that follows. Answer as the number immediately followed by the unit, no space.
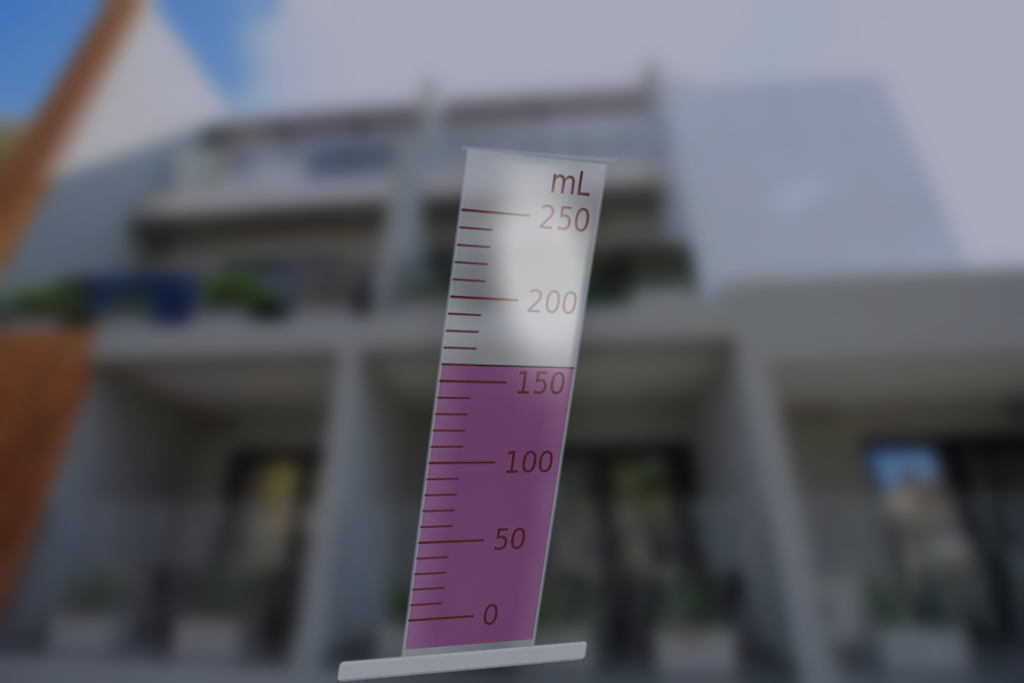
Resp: 160mL
